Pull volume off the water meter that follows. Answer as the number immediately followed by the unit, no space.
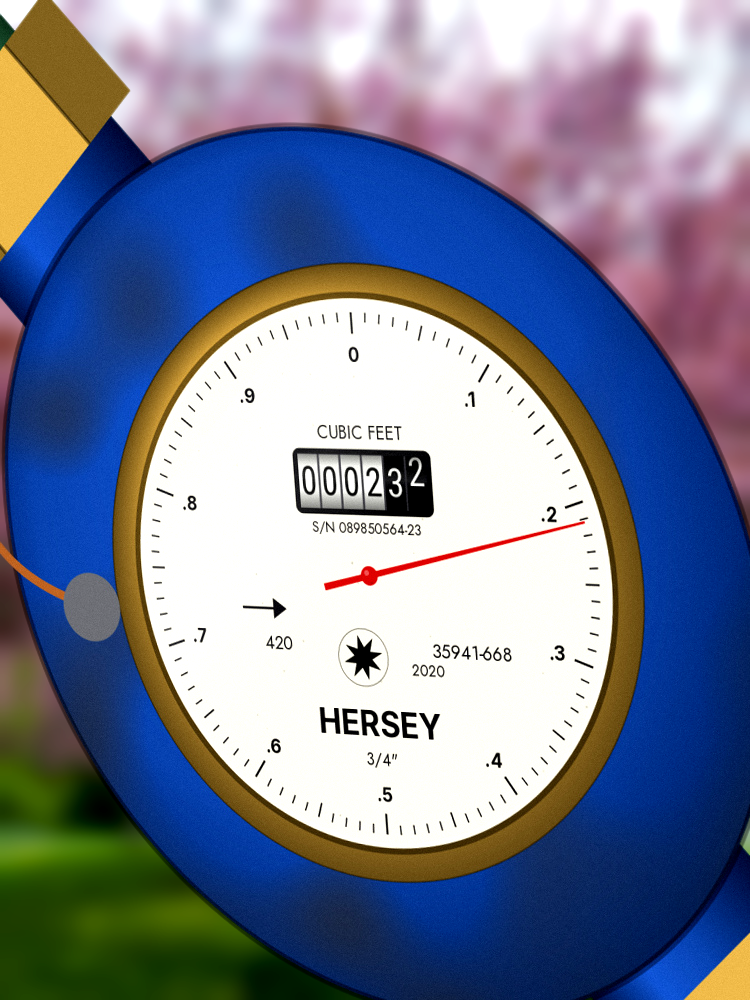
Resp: 232.21ft³
